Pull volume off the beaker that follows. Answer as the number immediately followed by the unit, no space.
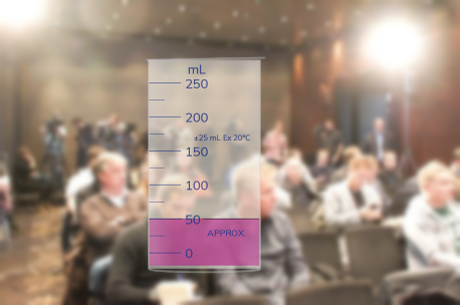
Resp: 50mL
